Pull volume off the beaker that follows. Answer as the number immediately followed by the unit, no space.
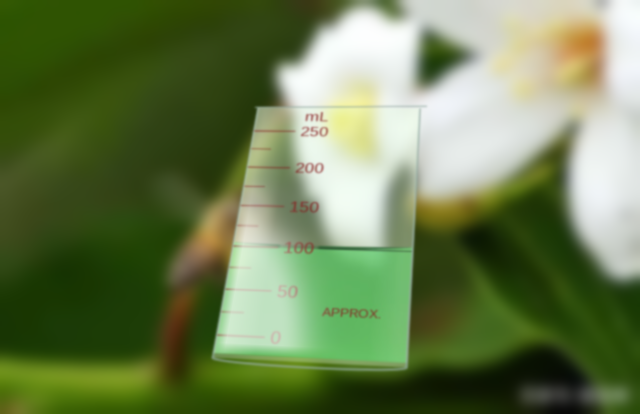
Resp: 100mL
